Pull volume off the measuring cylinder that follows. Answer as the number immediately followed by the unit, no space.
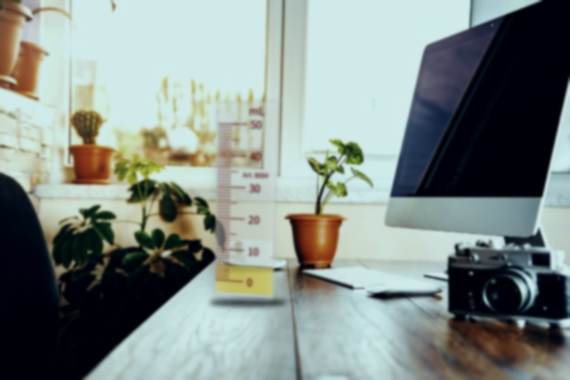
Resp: 5mL
